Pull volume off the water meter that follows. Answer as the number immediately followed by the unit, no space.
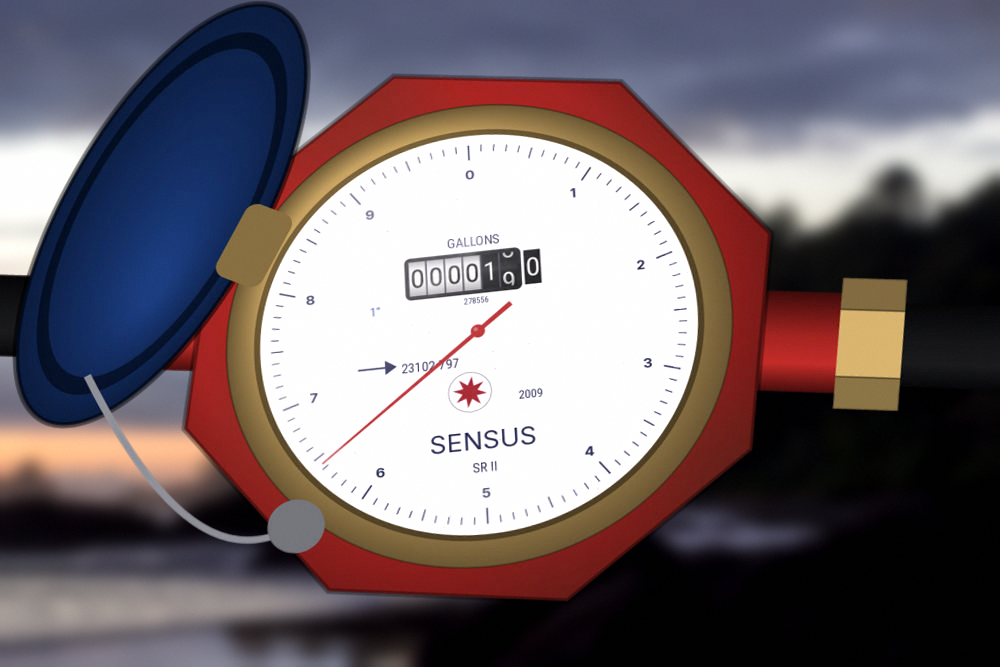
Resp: 186.4gal
